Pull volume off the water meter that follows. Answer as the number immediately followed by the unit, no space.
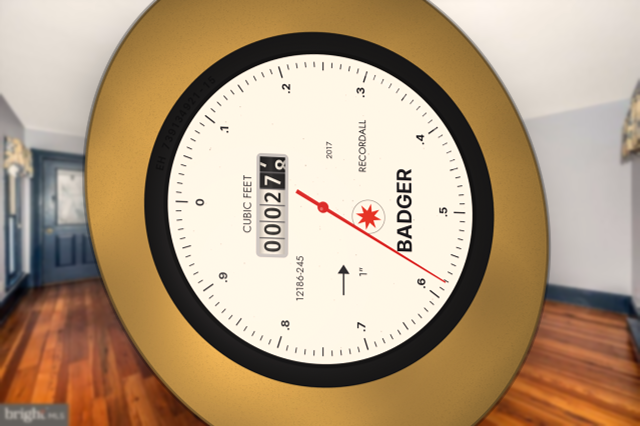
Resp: 277.58ft³
